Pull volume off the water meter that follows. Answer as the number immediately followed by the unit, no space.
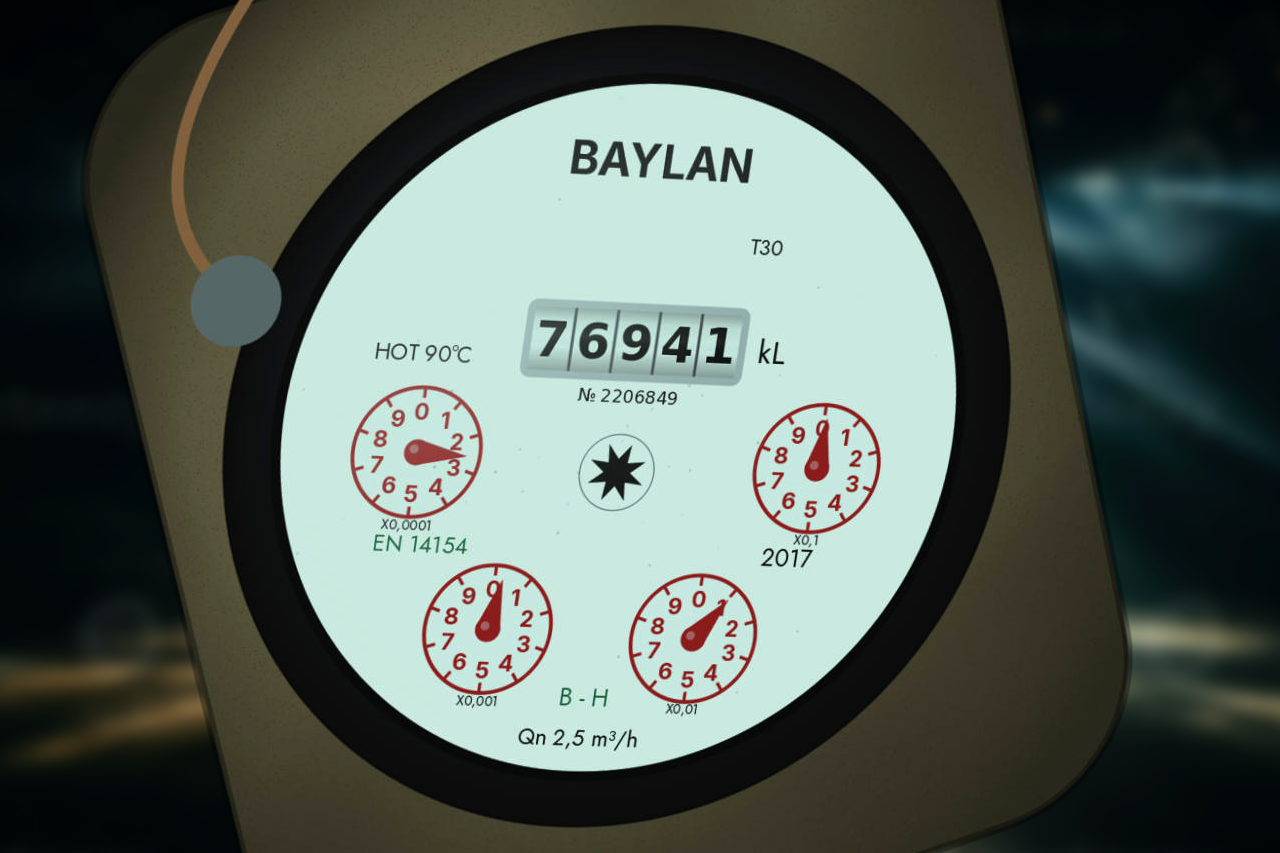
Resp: 76941.0102kL
